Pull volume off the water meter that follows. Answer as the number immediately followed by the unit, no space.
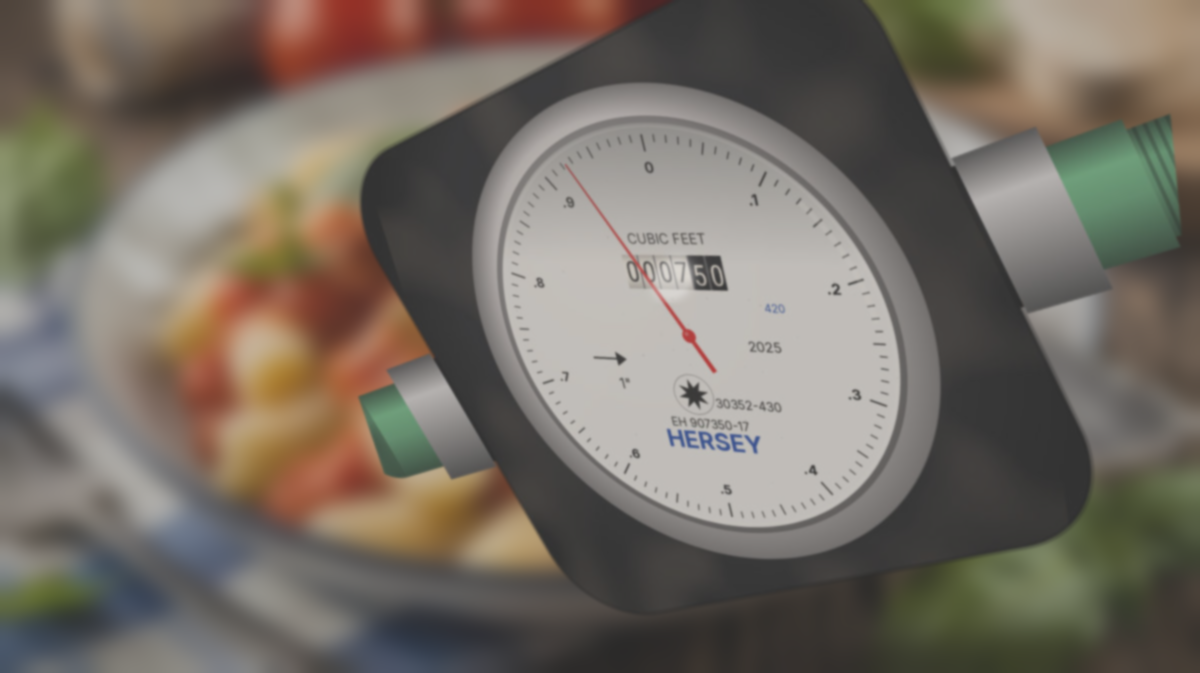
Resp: 749.92ft³
